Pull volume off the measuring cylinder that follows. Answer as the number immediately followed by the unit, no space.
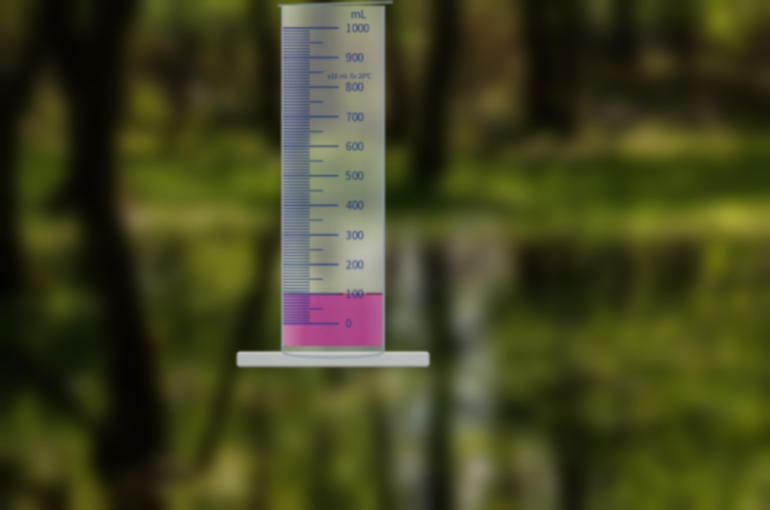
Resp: 100mL
